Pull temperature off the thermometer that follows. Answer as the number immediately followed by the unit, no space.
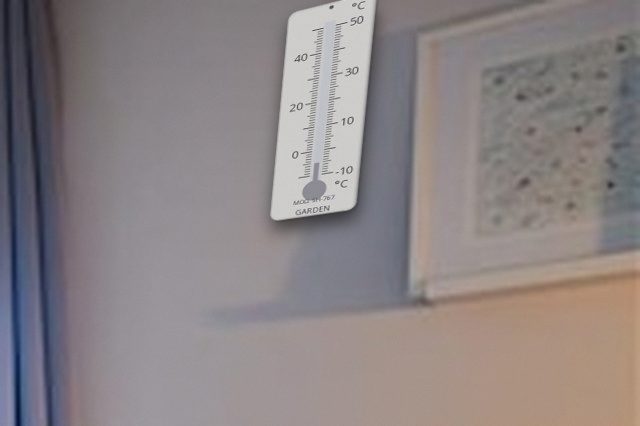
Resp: -5°C
